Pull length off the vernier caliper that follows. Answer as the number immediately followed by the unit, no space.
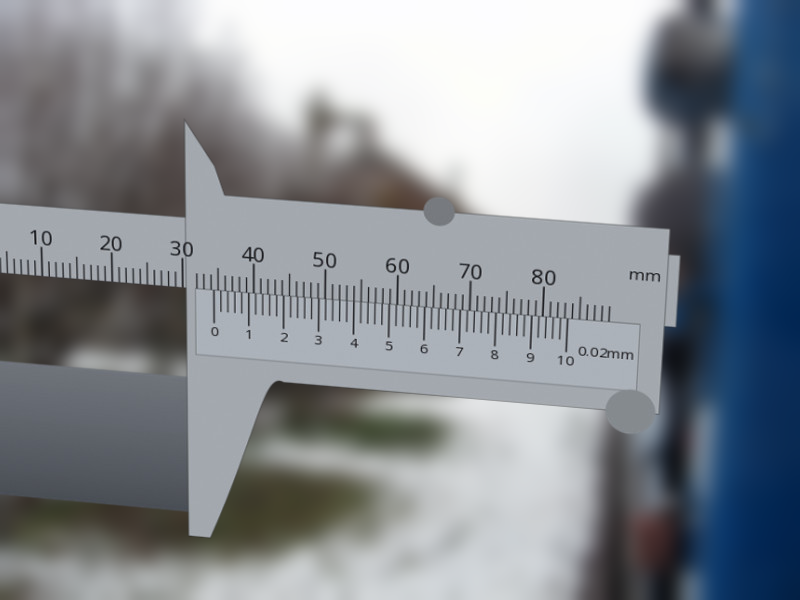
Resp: 34.4mm
